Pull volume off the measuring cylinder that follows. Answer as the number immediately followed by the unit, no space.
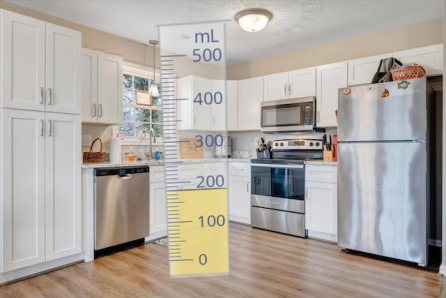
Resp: 180mL
